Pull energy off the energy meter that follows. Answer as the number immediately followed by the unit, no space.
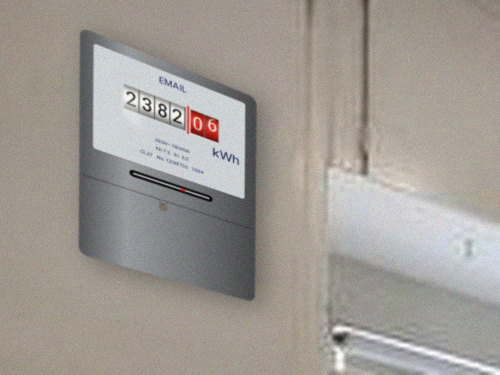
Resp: 2382.06kWh
